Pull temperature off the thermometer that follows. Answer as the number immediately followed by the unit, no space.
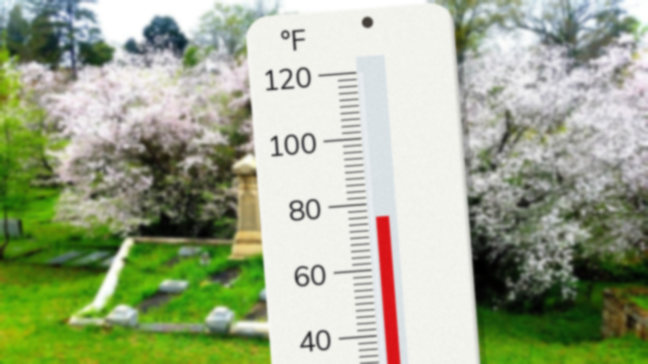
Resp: 76°F
